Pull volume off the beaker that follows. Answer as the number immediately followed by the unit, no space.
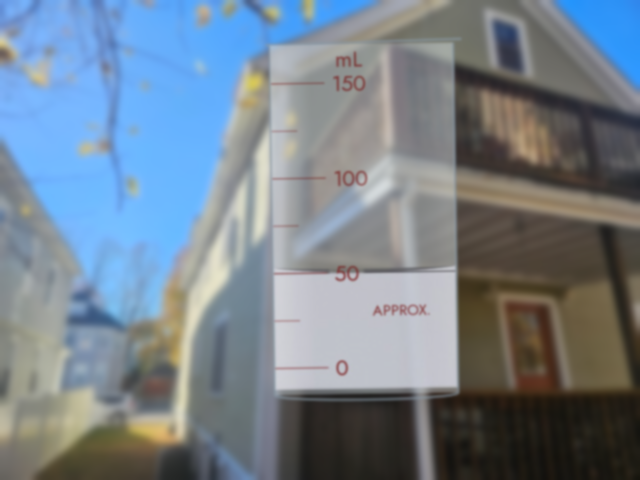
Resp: 50mL
